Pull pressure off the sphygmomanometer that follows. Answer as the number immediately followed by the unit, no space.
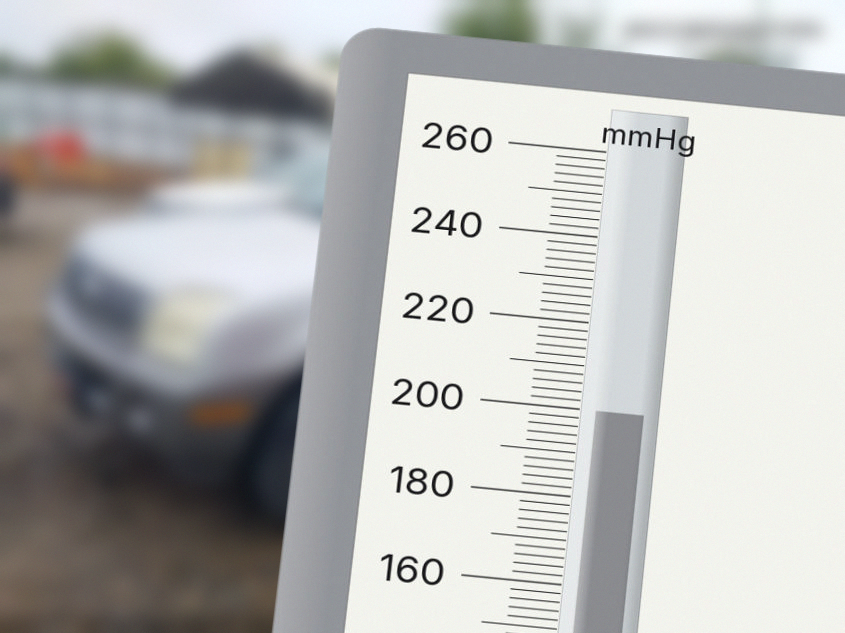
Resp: 200mmHg
